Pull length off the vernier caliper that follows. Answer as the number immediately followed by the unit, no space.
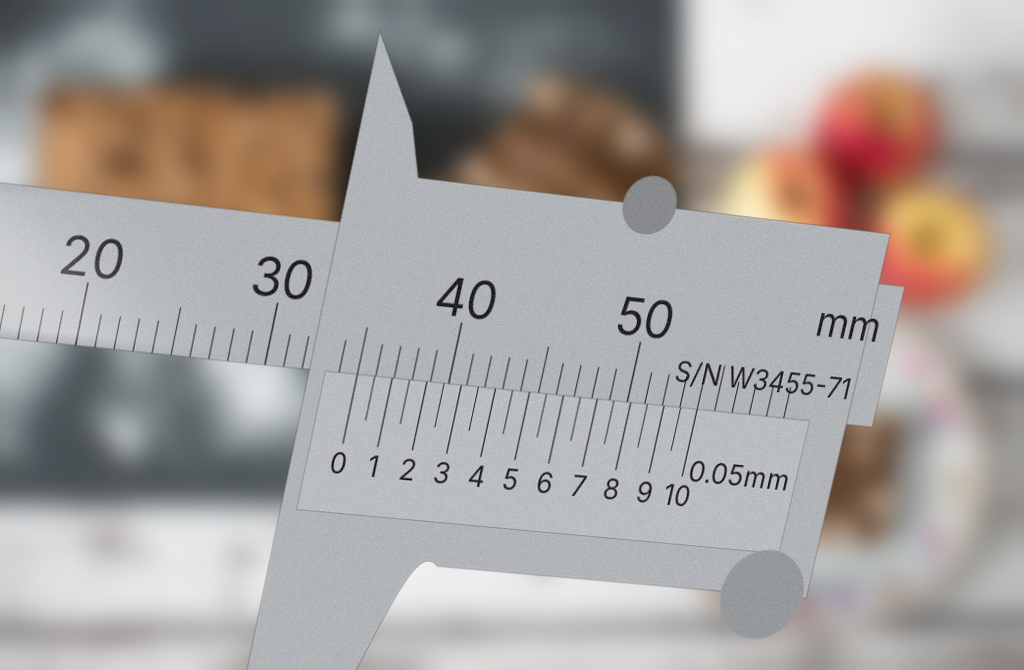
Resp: 35.0mm
